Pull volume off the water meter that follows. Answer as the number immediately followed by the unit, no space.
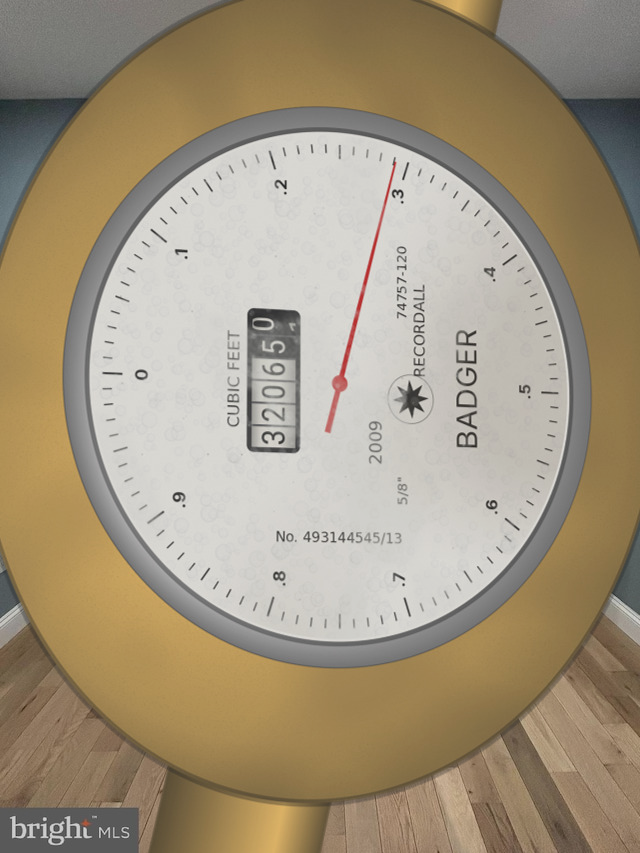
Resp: 320650.29ft³
